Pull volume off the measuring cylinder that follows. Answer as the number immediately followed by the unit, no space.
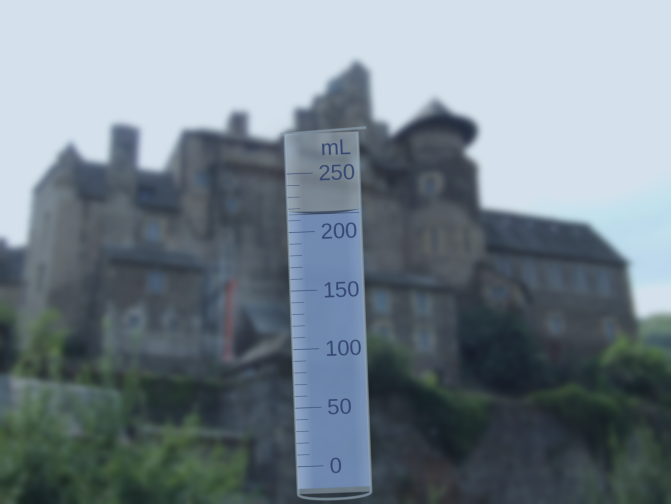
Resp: 215mL
